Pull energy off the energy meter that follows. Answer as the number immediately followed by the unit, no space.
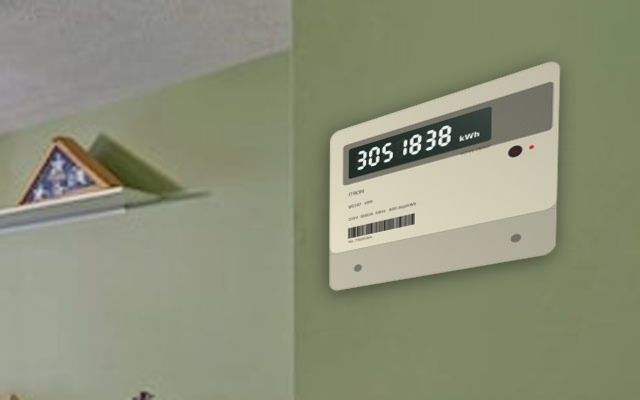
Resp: 3051838kWh
